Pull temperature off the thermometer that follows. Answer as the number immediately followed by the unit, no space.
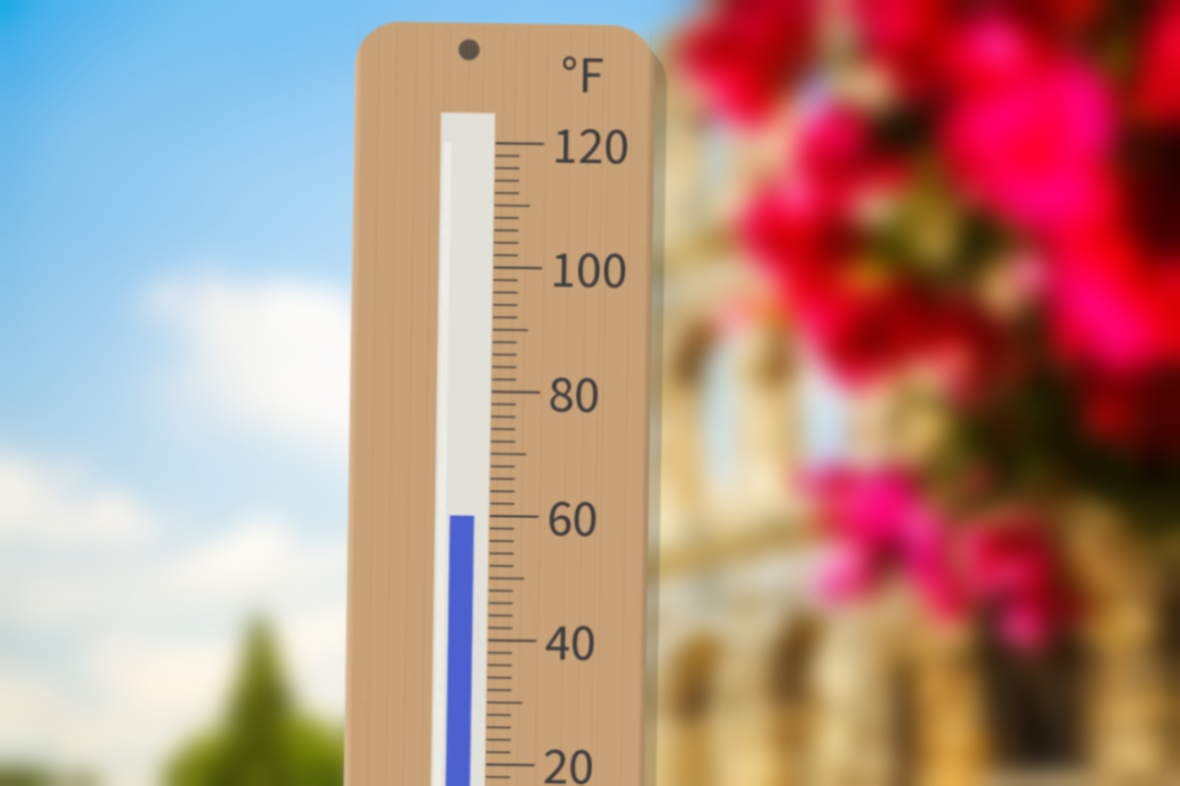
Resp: 60°F
